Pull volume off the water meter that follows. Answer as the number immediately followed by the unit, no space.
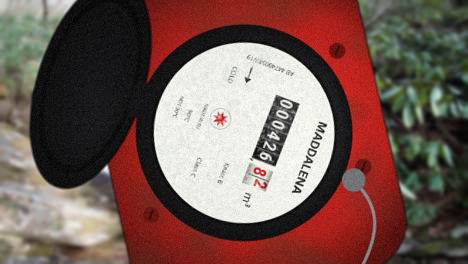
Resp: 426.82m³
